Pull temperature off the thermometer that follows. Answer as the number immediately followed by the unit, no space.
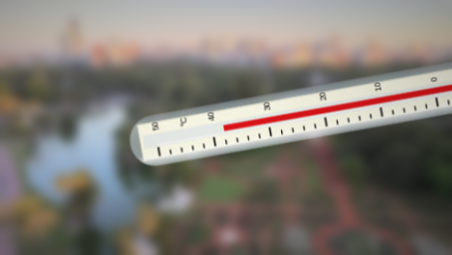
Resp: 38°C
